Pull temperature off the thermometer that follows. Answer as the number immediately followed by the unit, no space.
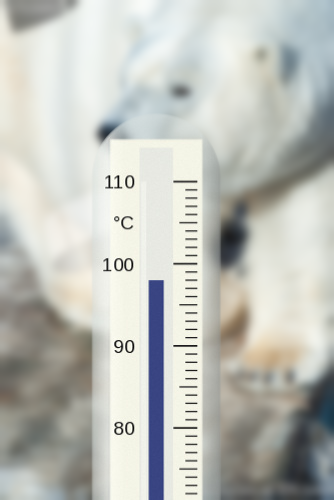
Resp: 98°C
